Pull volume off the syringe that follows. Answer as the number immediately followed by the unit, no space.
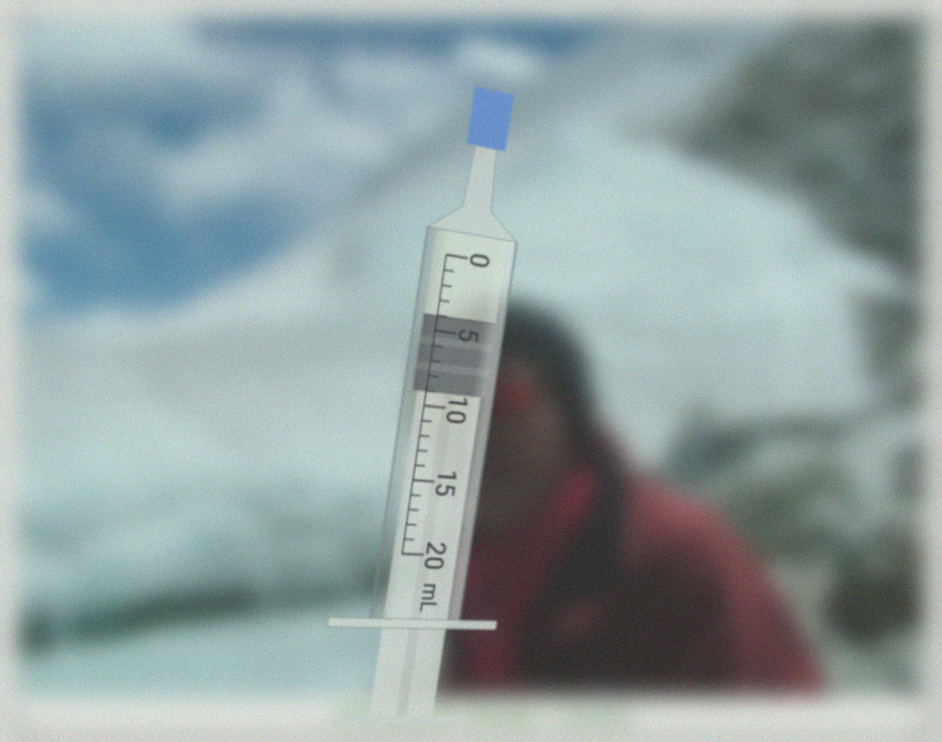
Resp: 4mL
